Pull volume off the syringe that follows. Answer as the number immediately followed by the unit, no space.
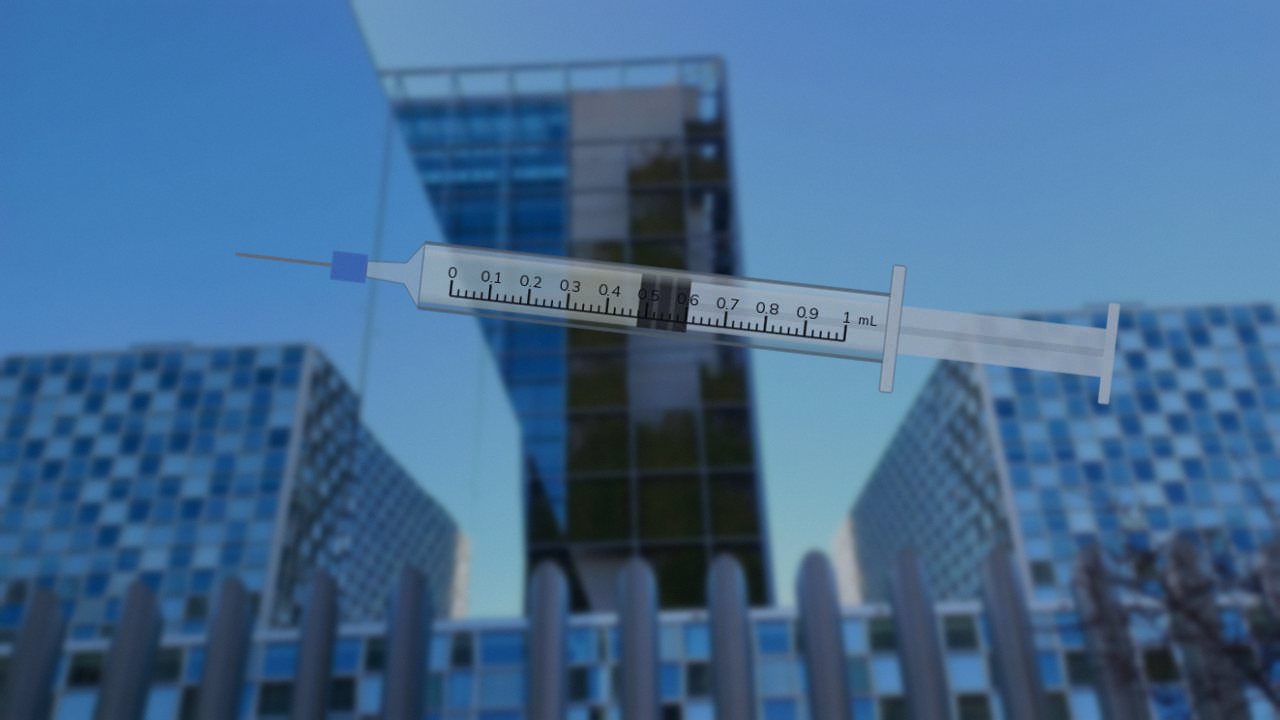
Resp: 0.48mL
